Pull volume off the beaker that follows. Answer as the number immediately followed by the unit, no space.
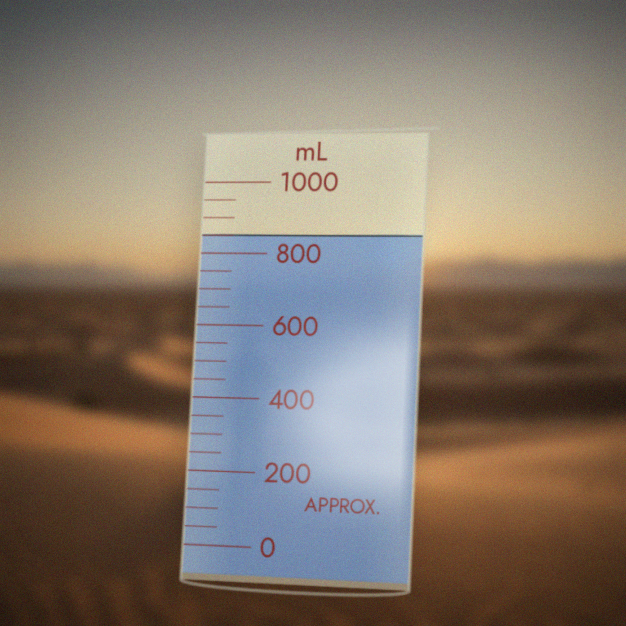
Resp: 850mL
